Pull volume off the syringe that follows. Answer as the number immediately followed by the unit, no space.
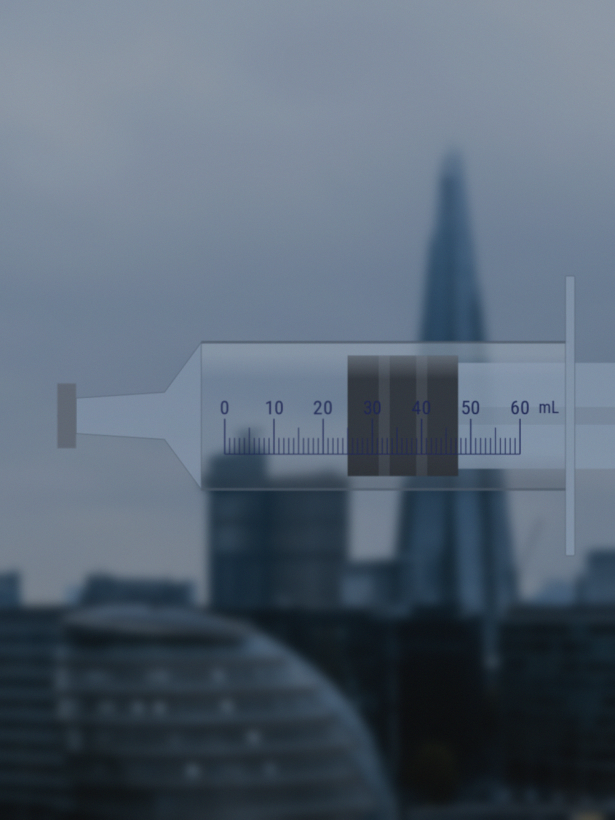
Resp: 25mL
